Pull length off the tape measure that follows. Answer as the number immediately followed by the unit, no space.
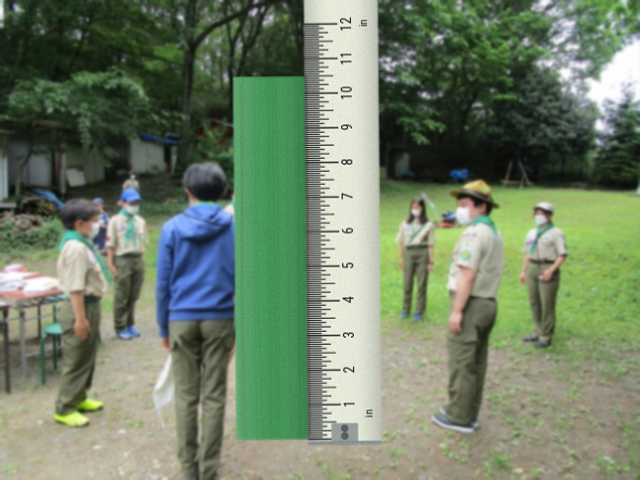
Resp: 10.5in
